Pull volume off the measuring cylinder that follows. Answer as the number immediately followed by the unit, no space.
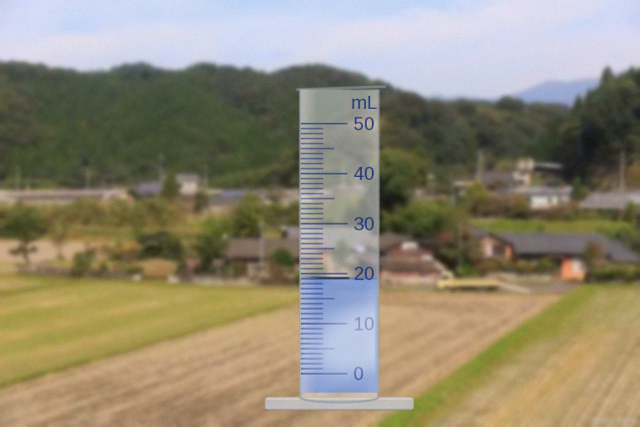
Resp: 19mL
